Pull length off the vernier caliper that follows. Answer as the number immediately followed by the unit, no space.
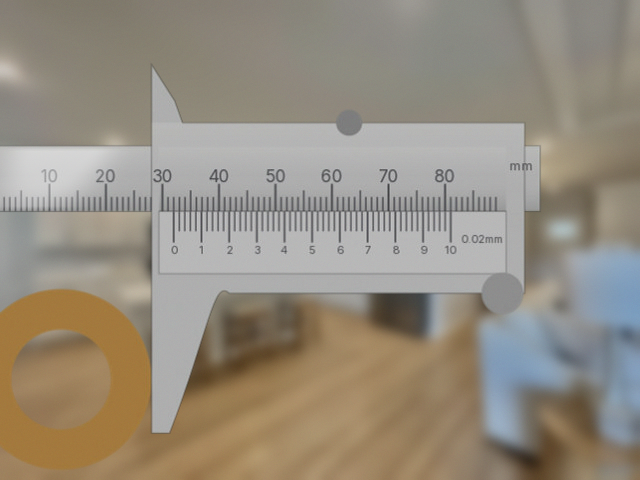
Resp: 32.0mm
